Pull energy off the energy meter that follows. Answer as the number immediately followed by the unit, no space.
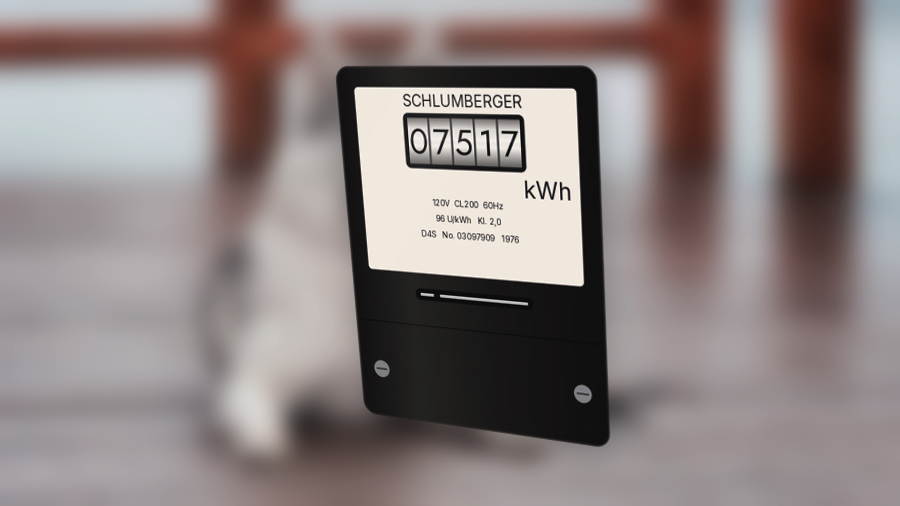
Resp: 7517kWh
